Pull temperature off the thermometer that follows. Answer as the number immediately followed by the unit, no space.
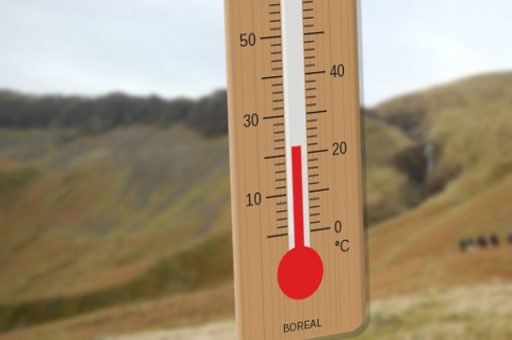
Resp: 22°C
